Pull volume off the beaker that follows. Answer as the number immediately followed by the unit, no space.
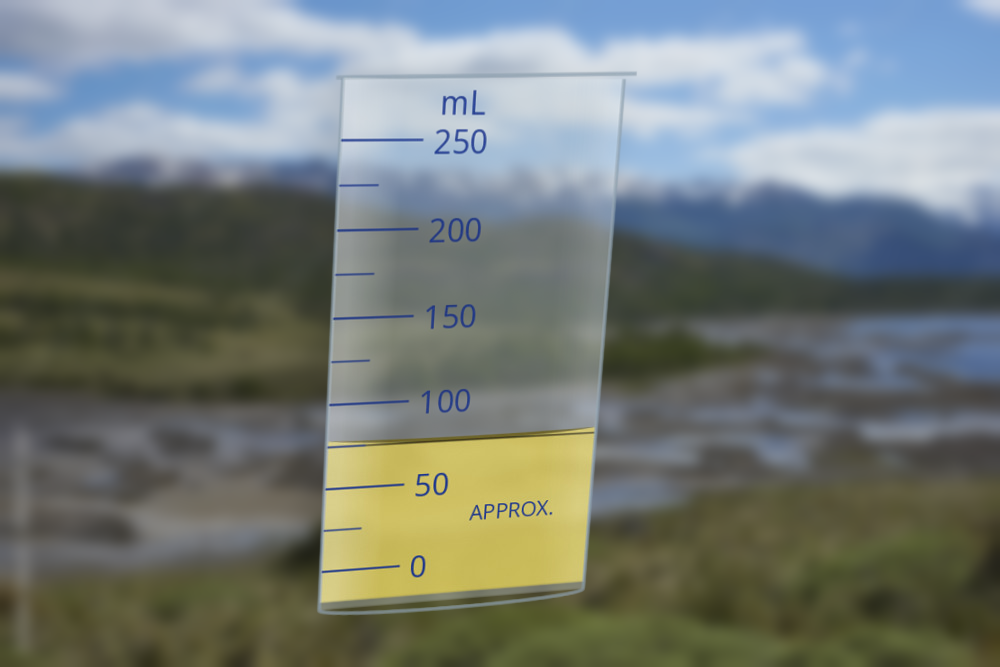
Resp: 75mL
